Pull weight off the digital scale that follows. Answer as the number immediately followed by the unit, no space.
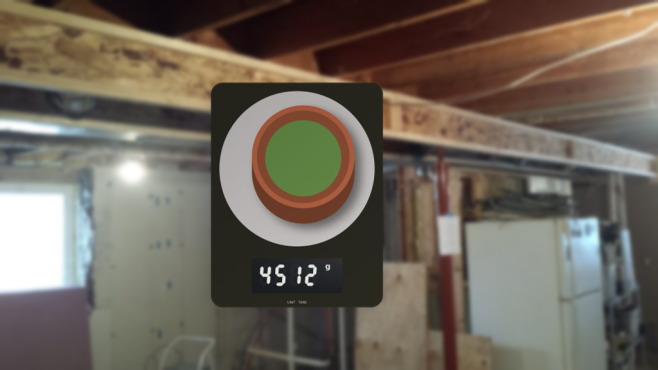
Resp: 4512g
